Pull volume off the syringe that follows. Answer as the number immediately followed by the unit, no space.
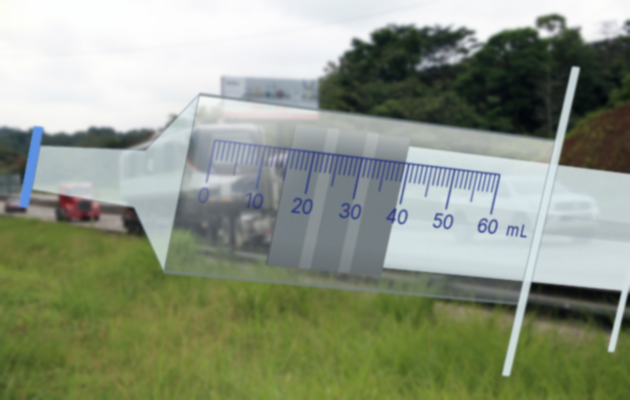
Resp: 15mL
